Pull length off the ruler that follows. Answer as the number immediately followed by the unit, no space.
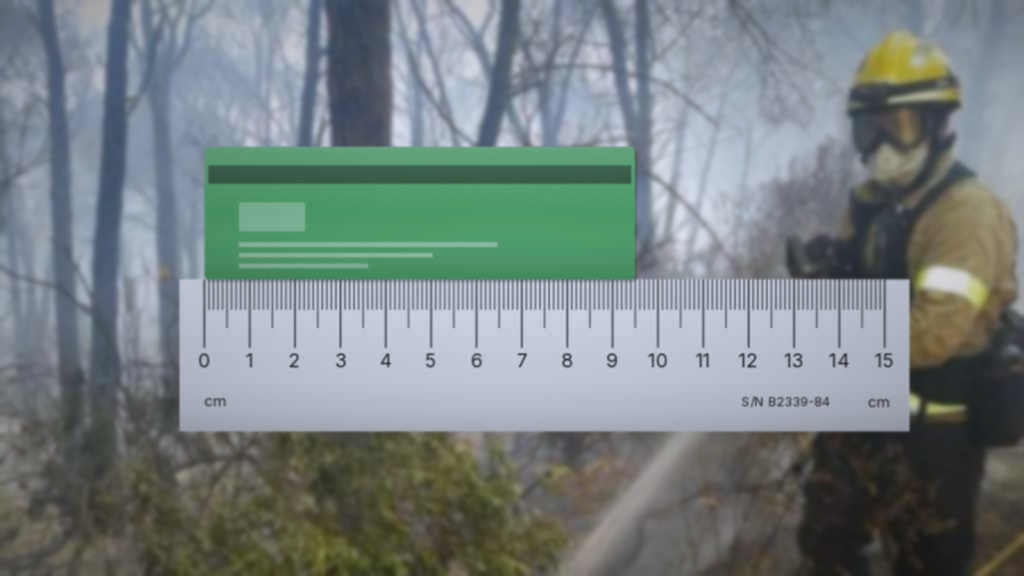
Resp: 9.5cm
